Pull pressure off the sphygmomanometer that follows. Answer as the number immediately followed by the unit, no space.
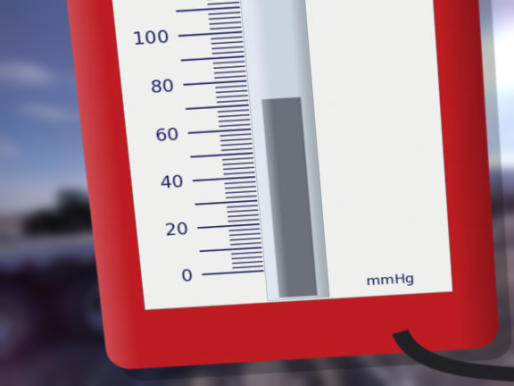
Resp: 72mmHg
